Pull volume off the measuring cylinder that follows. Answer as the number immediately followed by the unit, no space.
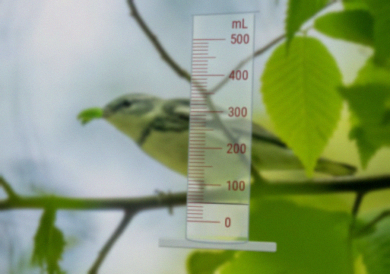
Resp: 50mL
